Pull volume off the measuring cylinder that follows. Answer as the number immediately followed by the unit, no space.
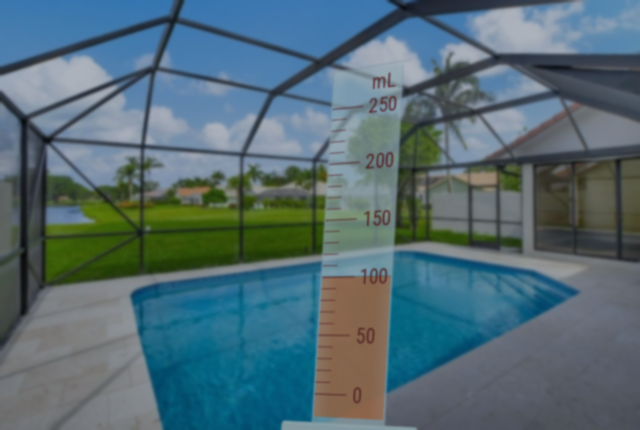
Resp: 100mL
